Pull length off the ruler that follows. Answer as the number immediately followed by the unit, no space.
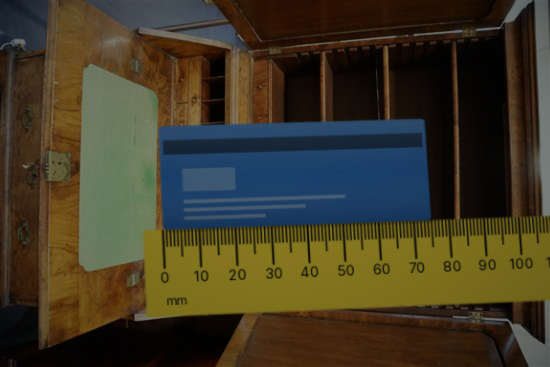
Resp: 75mm
